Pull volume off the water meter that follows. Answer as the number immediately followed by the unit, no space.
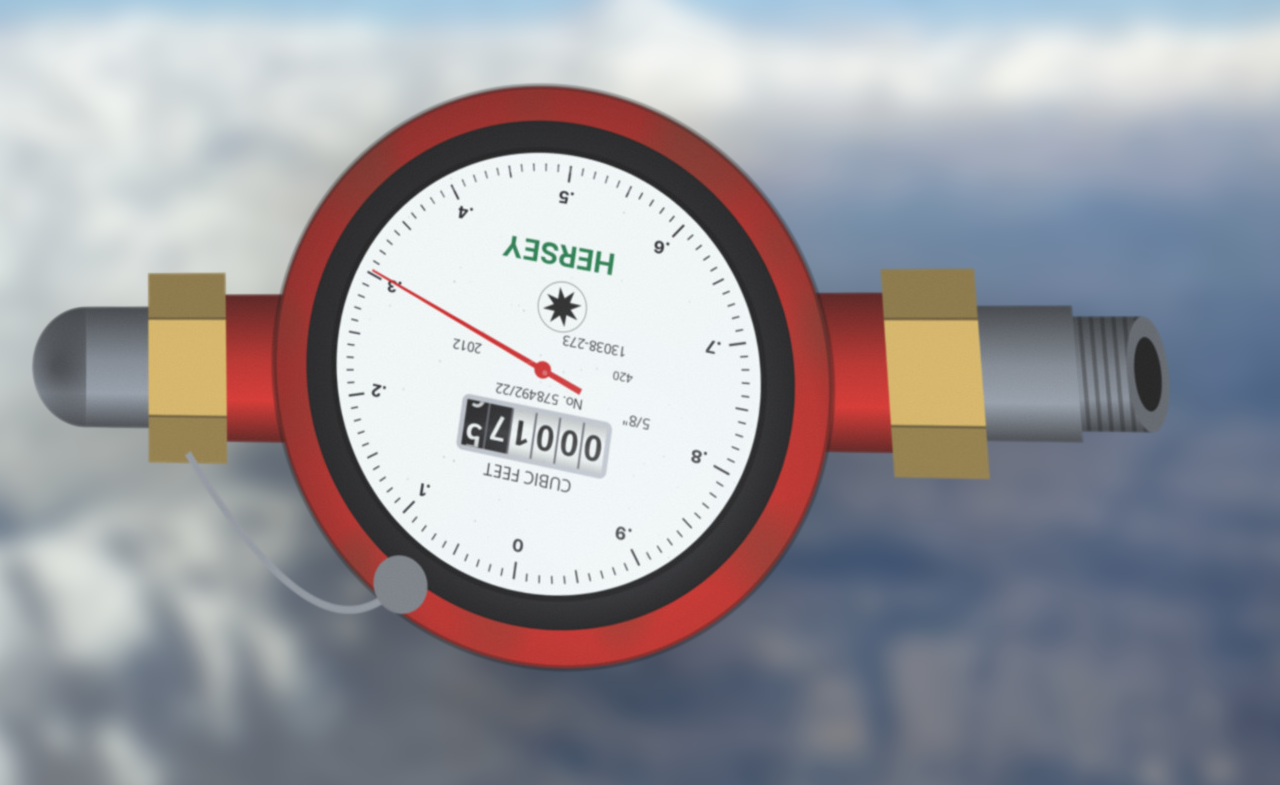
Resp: 175.30ft³
